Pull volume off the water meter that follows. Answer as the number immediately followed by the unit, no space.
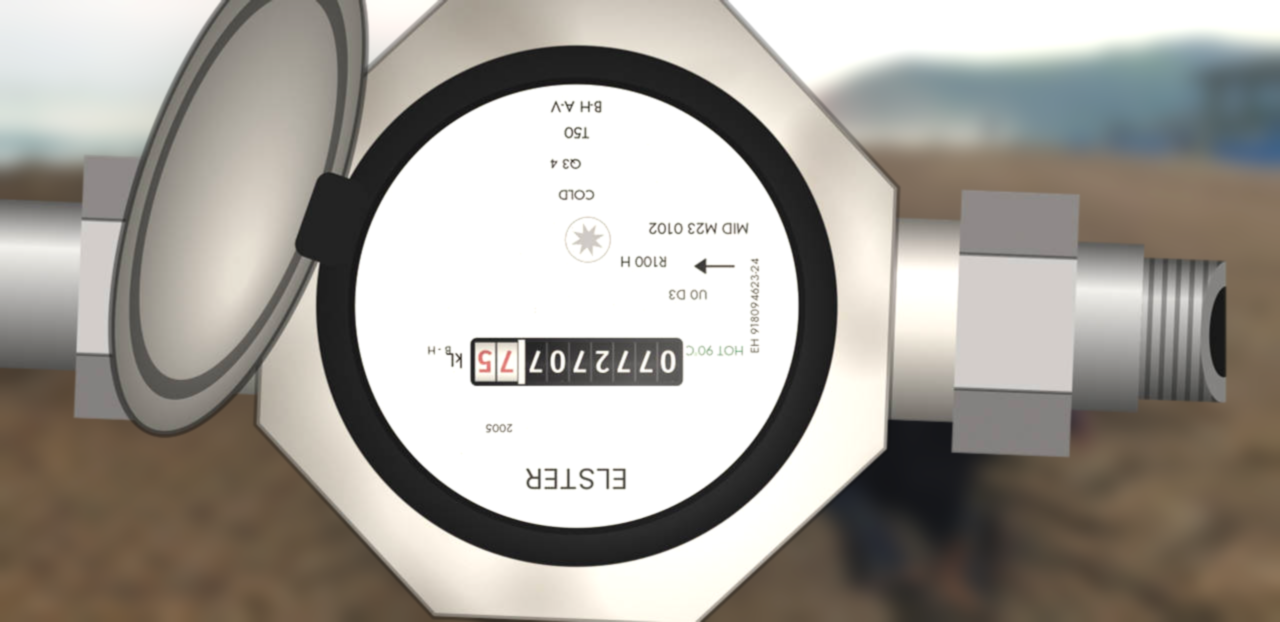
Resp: 772707.75kL
